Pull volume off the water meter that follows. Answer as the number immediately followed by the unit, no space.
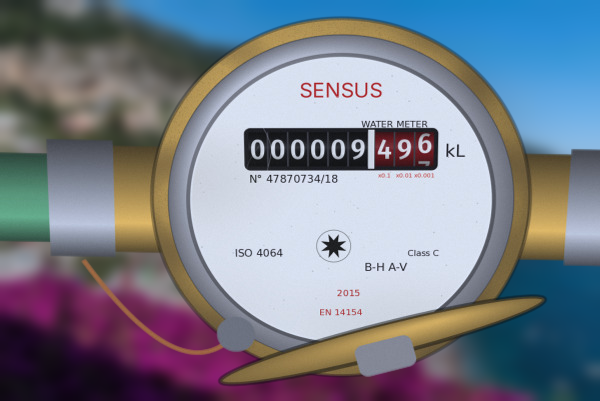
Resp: 9.496kL
